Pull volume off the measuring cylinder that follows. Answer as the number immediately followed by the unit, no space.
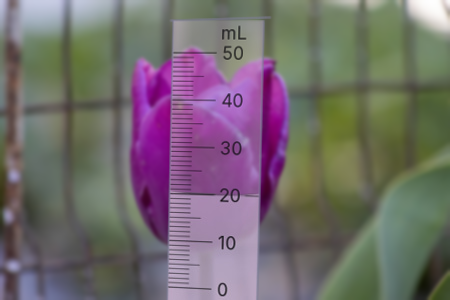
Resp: 20mL
